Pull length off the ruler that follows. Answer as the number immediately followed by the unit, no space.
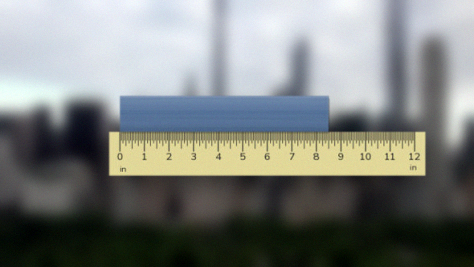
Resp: 8.5in
